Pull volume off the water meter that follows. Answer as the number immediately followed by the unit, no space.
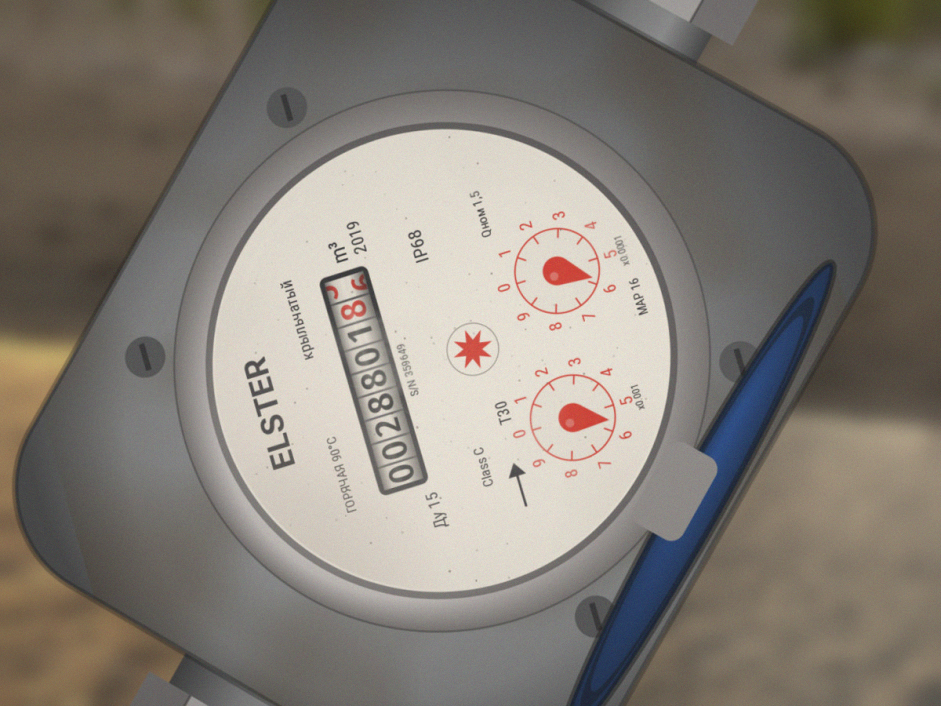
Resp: 28801.8555m³
